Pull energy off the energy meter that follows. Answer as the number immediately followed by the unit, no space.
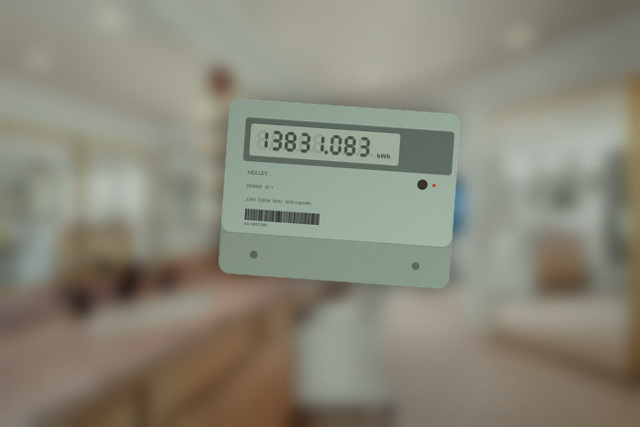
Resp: 13831.083kWh
